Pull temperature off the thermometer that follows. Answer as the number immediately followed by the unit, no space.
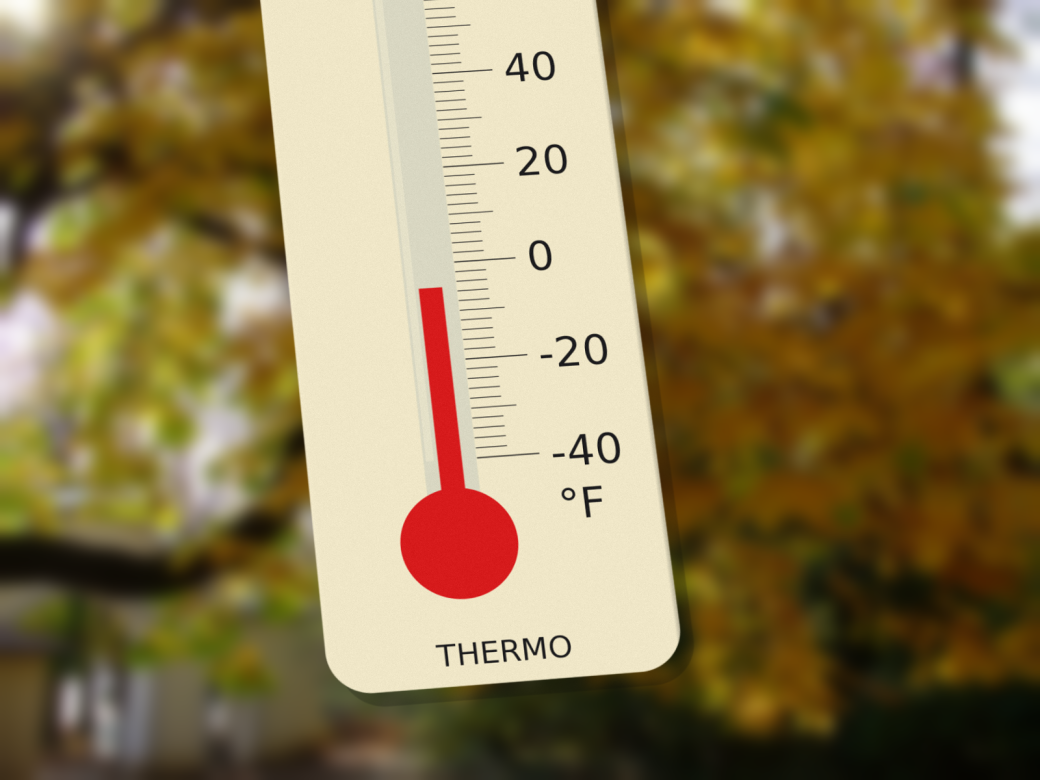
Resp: -5°F
